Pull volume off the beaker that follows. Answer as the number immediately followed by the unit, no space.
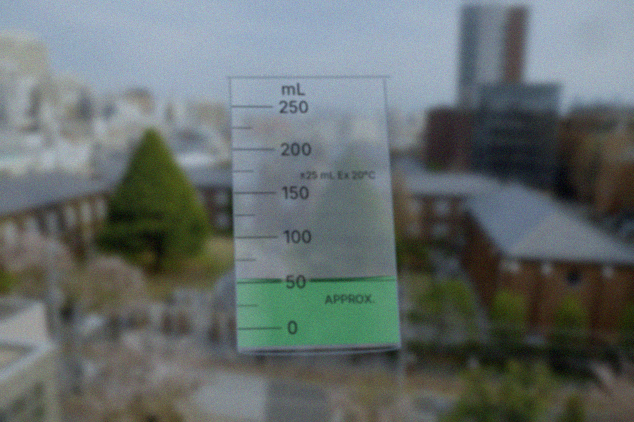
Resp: 50mL
